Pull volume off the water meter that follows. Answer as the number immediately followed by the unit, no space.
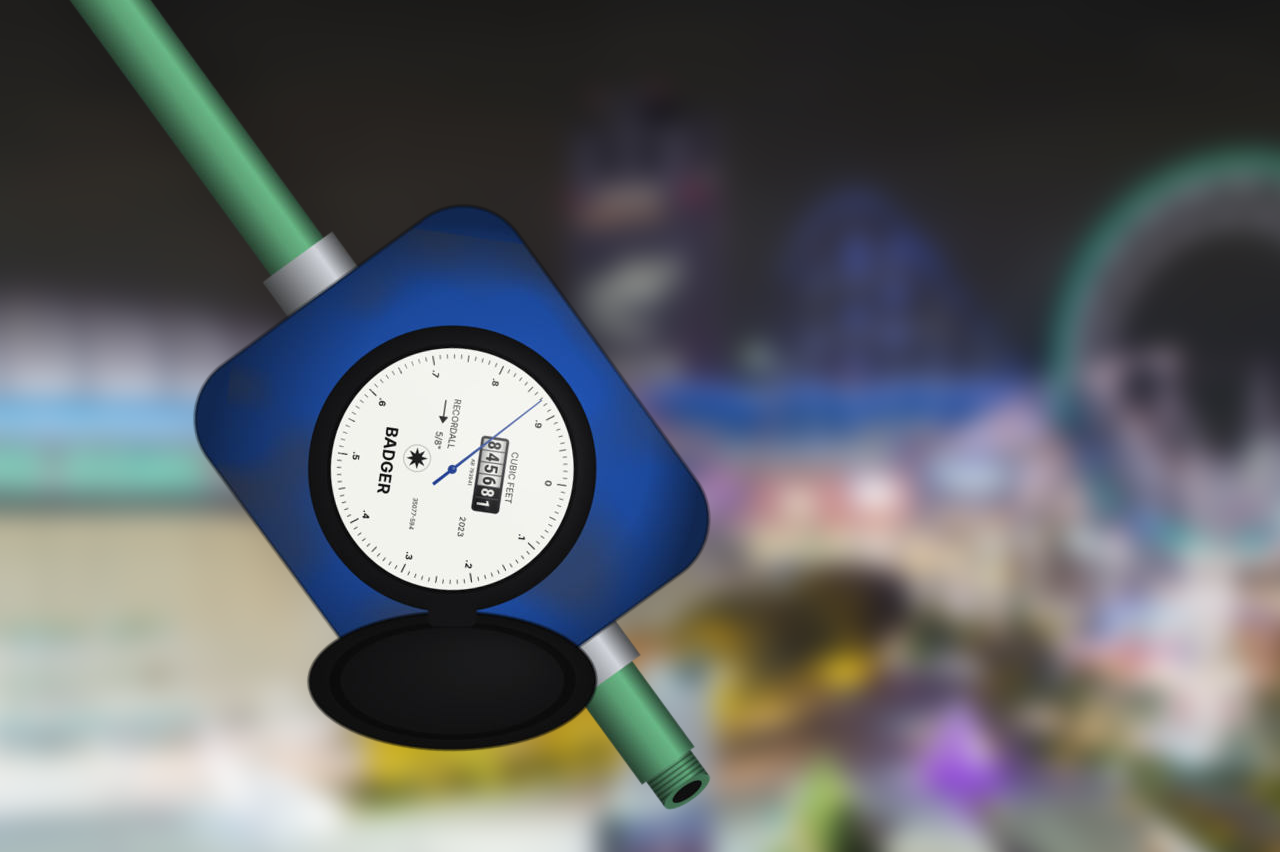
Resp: 845680.87ft³
